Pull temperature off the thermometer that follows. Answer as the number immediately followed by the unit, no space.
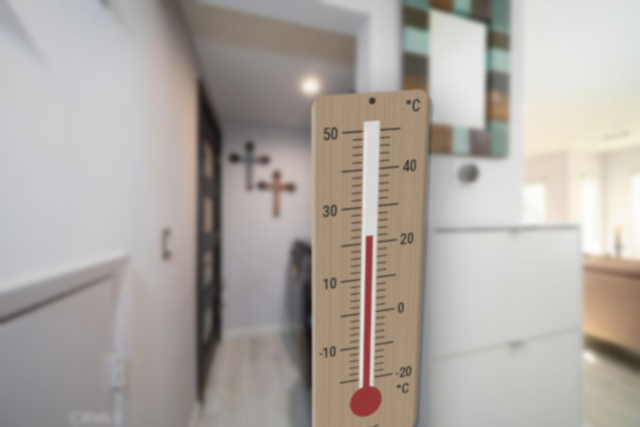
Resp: 22°C
